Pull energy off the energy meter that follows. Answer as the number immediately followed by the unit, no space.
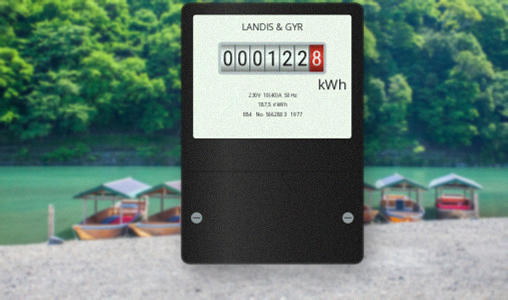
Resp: 122.8kWh
